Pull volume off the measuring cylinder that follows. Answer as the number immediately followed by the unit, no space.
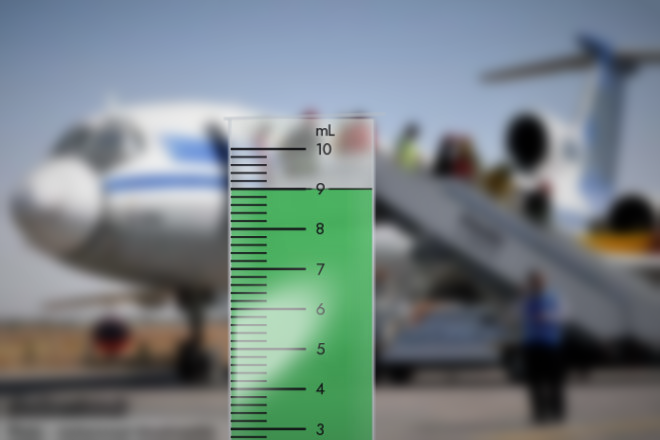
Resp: 9mL
